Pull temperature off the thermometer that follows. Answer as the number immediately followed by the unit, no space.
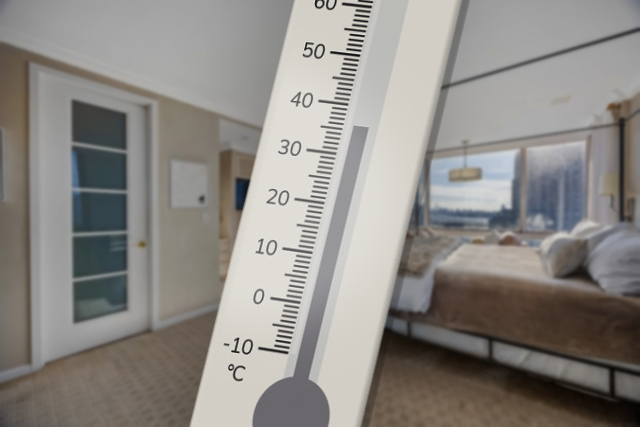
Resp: 36°C
